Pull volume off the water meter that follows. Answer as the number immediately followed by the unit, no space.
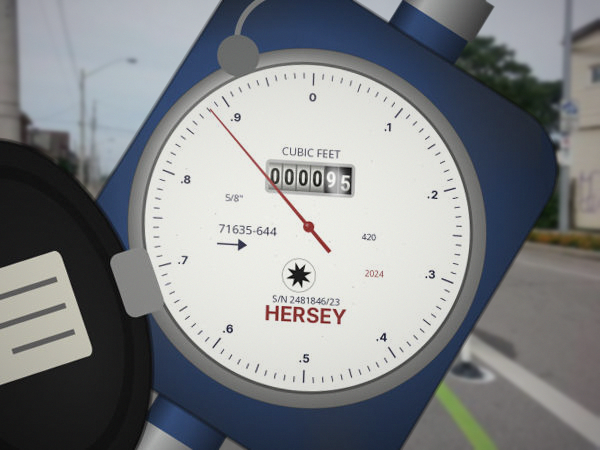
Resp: 94.88ft³
